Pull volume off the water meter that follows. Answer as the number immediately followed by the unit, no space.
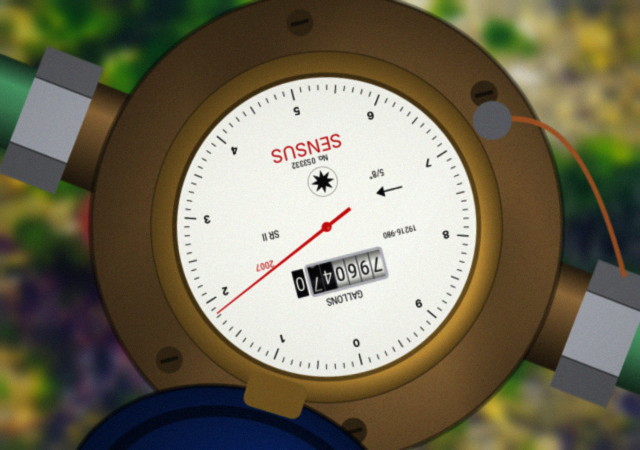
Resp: 7960471.8gal
